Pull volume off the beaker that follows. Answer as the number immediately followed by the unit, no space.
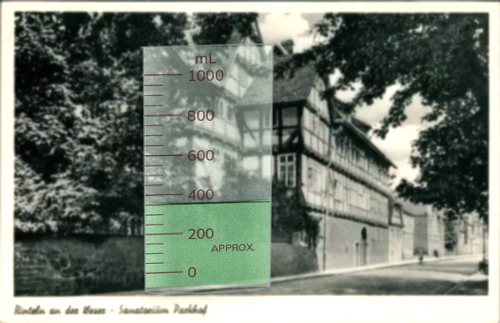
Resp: 350mL
